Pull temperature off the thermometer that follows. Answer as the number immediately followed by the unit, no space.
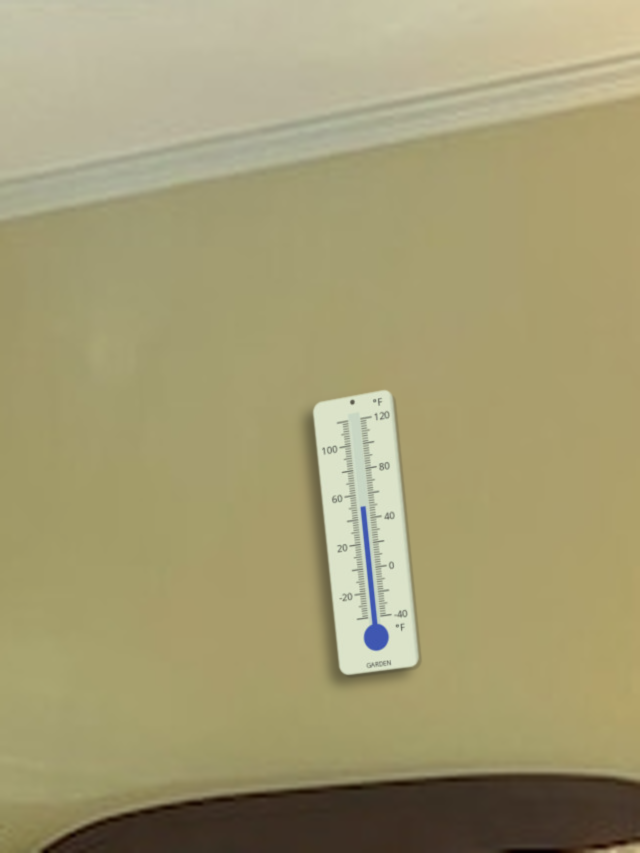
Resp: 50°F
